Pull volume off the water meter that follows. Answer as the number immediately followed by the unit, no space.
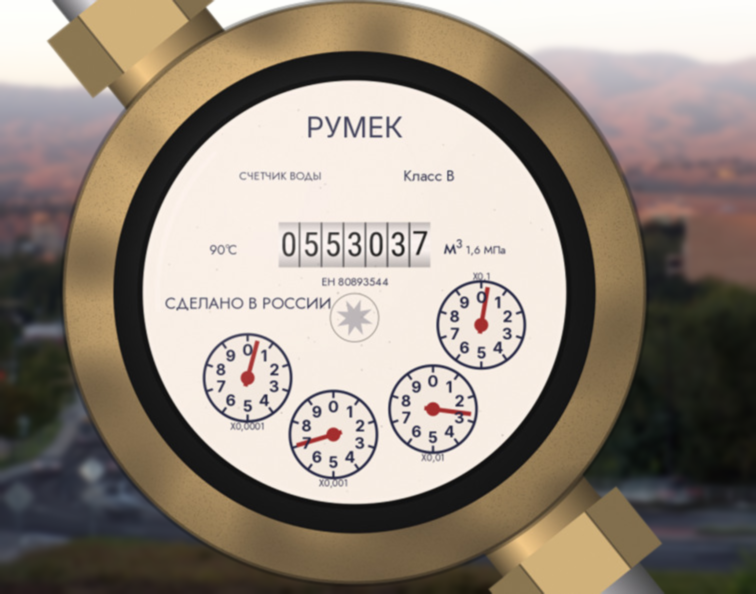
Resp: 553037.0270m³
